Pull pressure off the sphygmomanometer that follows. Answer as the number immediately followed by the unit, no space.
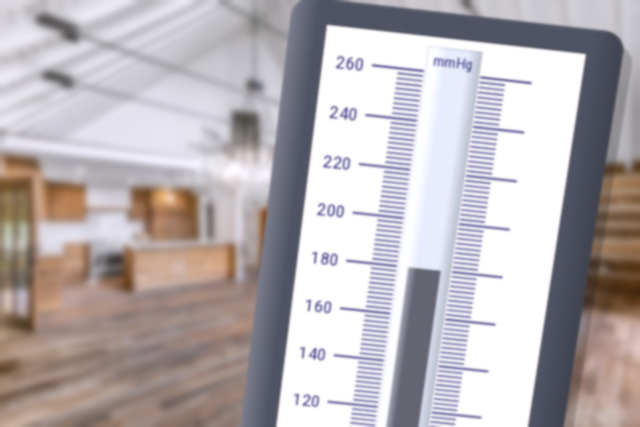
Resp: 180mmHg
